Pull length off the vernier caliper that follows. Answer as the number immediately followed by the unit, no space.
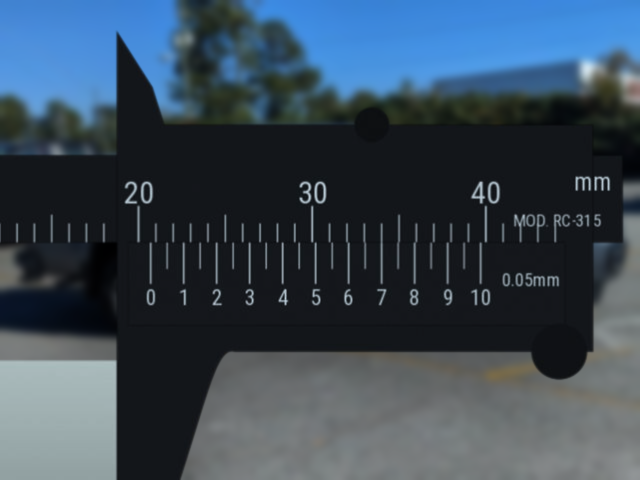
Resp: 20.7mm
